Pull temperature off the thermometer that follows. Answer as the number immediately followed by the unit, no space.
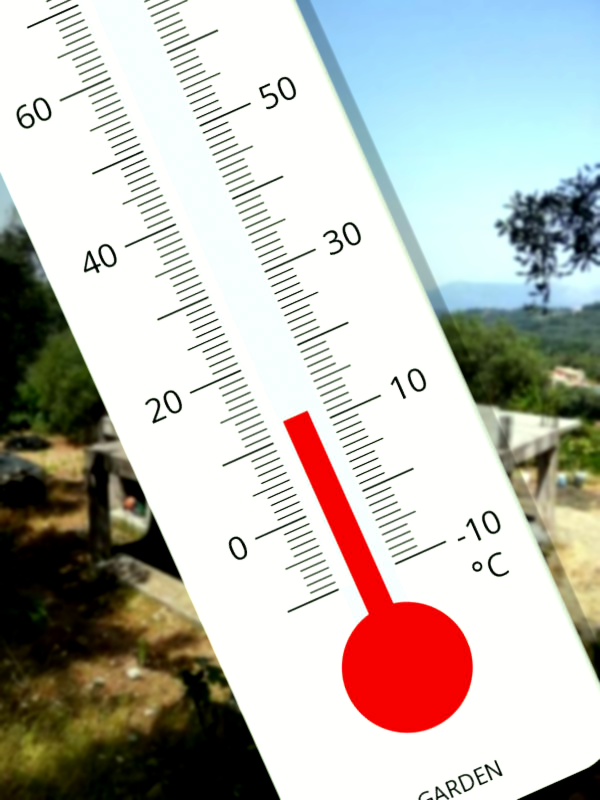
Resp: 12°C
